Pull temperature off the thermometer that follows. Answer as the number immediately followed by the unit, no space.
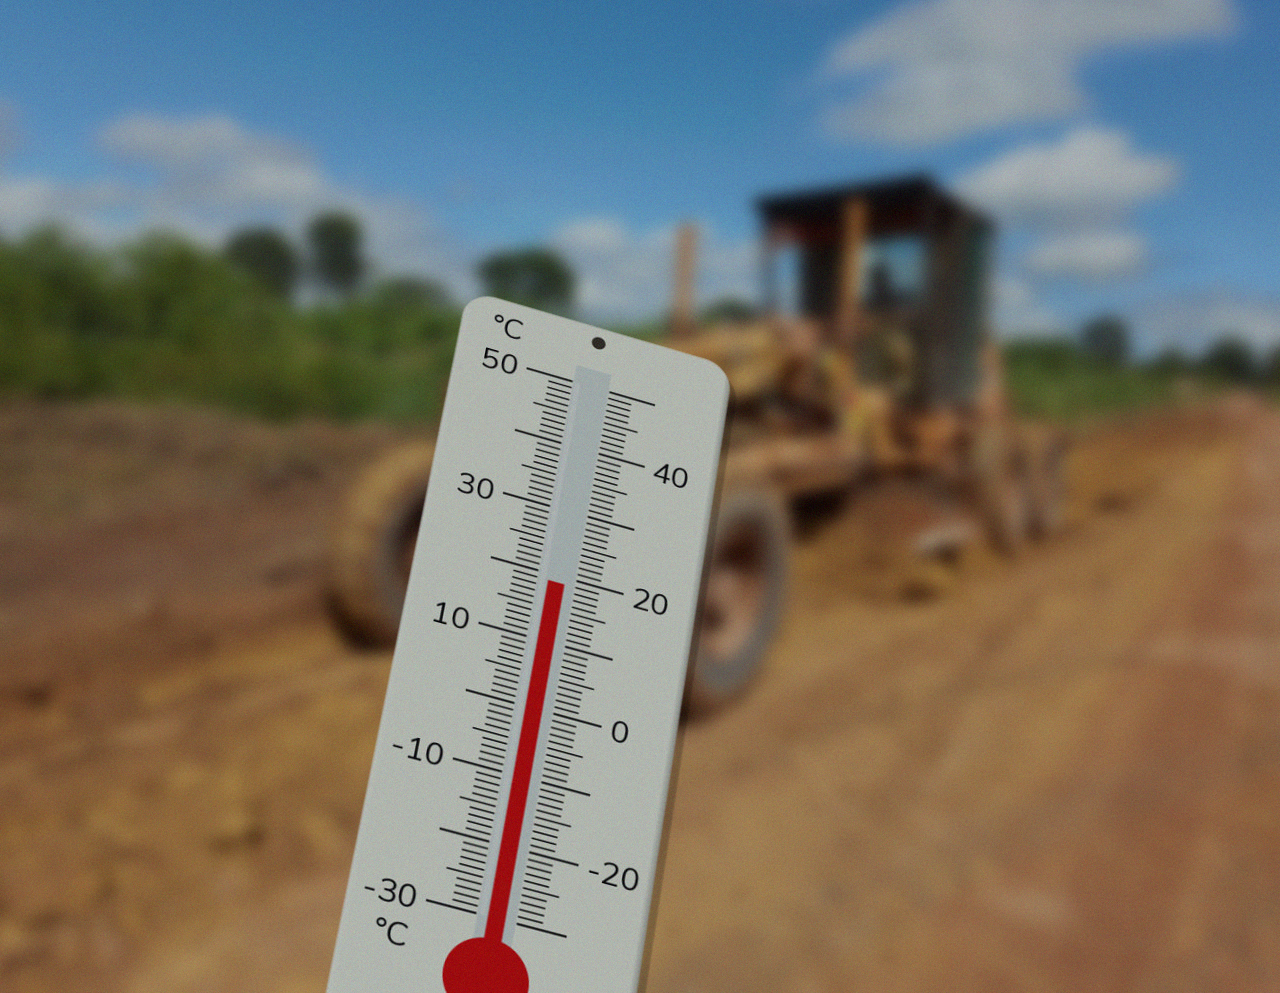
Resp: 19°C
